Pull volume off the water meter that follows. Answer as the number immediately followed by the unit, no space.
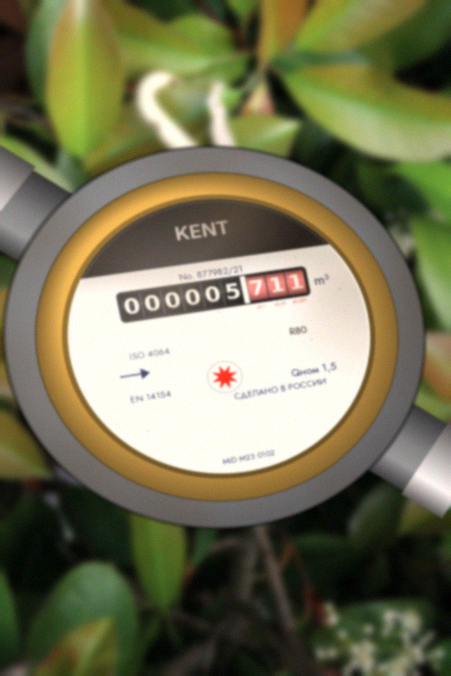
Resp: 5.711m³
